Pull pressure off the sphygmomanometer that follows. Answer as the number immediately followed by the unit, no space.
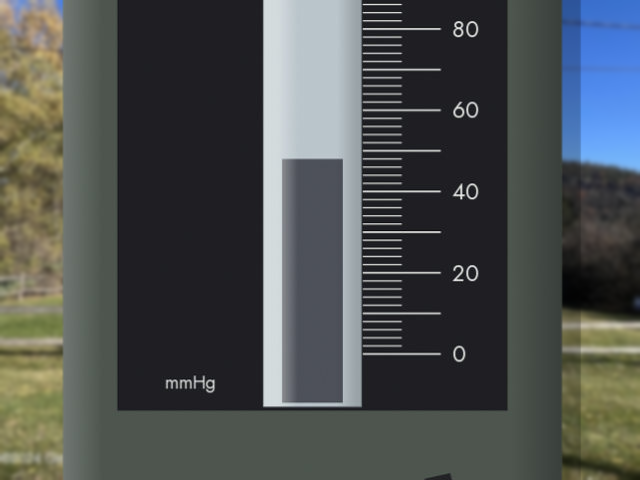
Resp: 48mmHg
